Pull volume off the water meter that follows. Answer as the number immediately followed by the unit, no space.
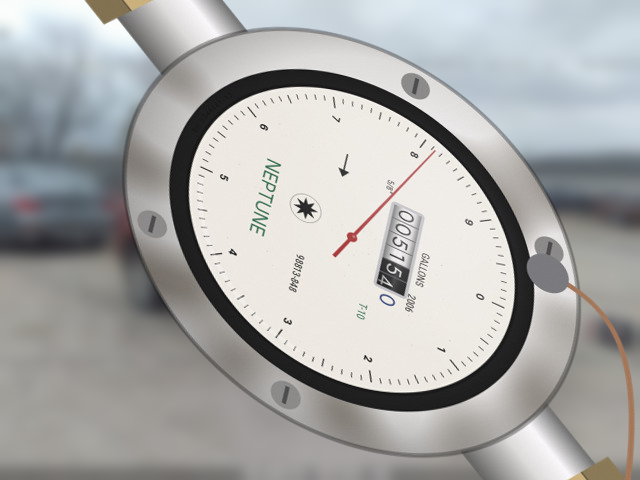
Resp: 51538.1gal
